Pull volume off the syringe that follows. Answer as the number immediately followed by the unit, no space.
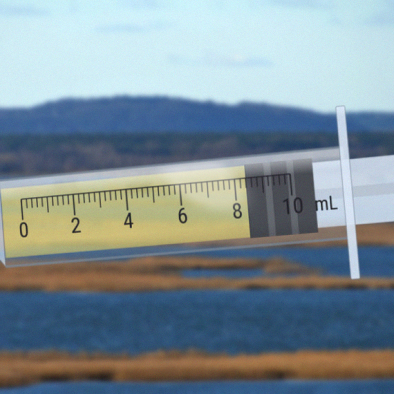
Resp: 8.4mL
